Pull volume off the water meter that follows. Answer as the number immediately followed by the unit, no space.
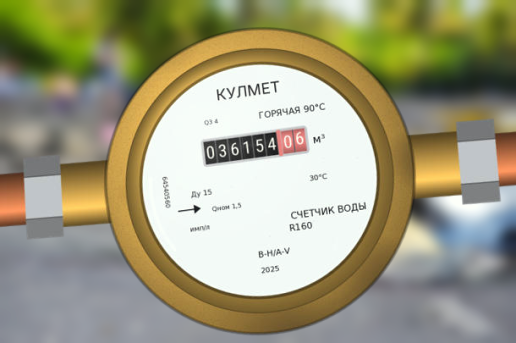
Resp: 36154.06m³
